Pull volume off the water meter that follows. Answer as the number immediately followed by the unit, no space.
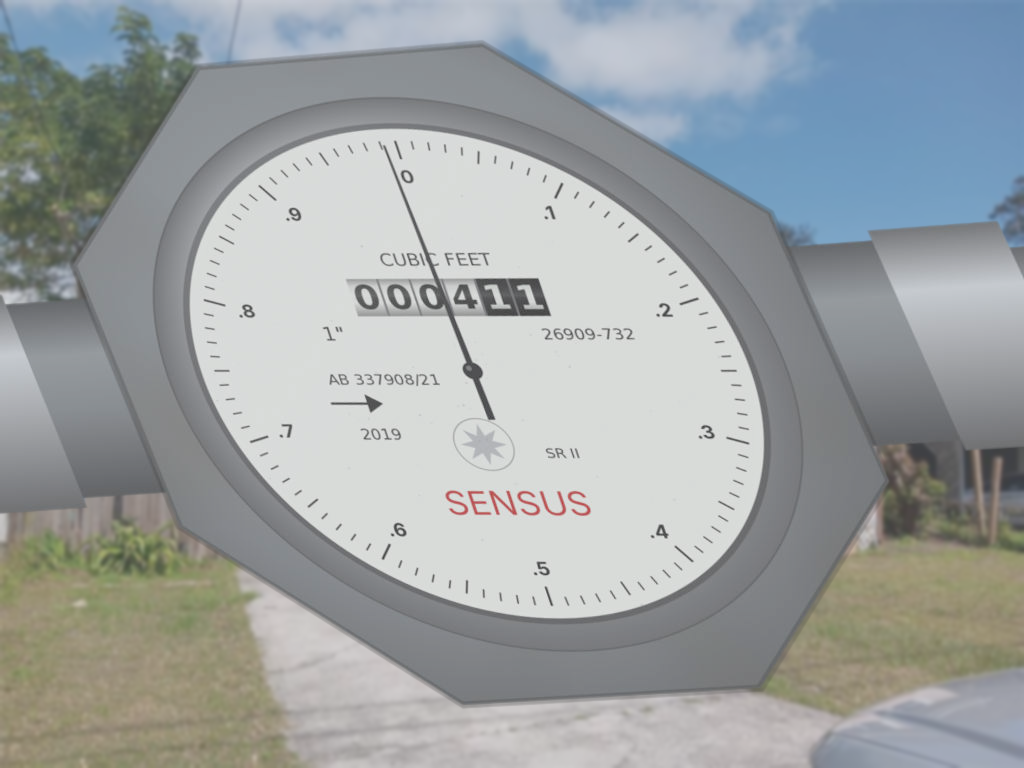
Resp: 410.99ft³
